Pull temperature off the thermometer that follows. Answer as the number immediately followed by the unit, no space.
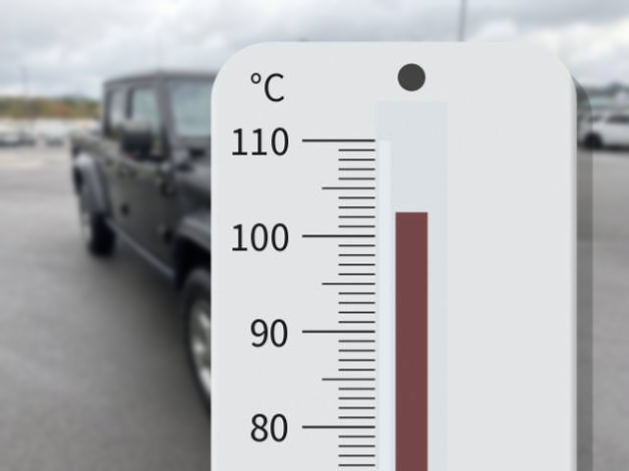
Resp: 102.5°C
